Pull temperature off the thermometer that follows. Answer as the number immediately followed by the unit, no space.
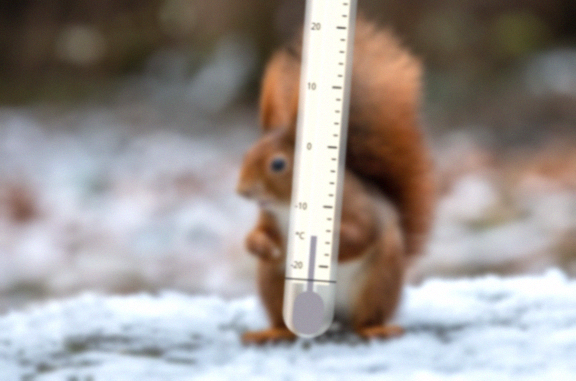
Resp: -15°C
